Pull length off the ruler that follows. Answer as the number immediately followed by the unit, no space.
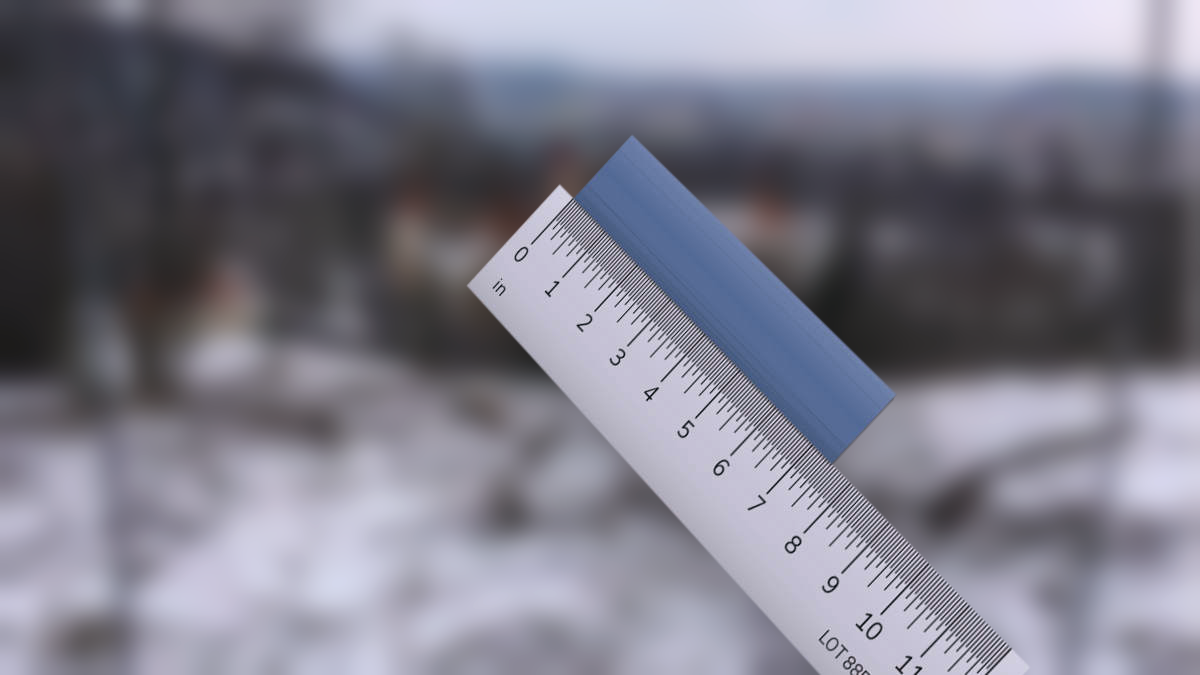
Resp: 7.5in
